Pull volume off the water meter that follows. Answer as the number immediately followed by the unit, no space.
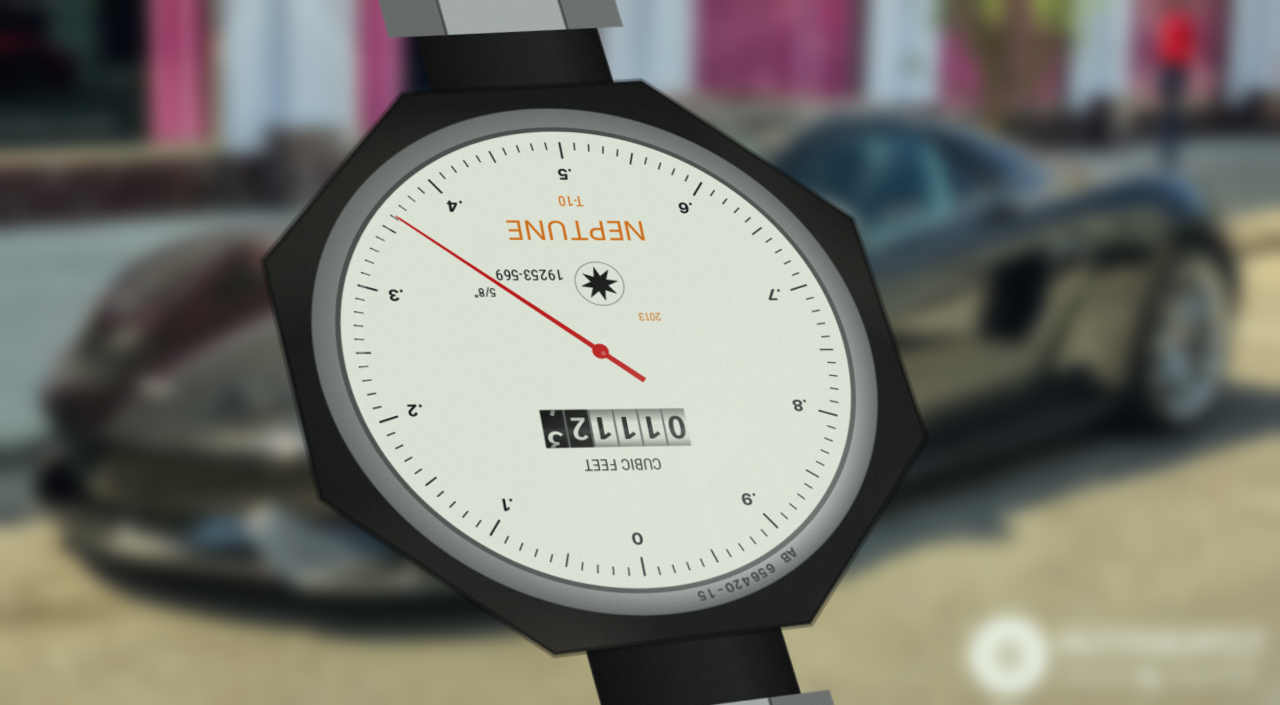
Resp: 11123.36ft³
